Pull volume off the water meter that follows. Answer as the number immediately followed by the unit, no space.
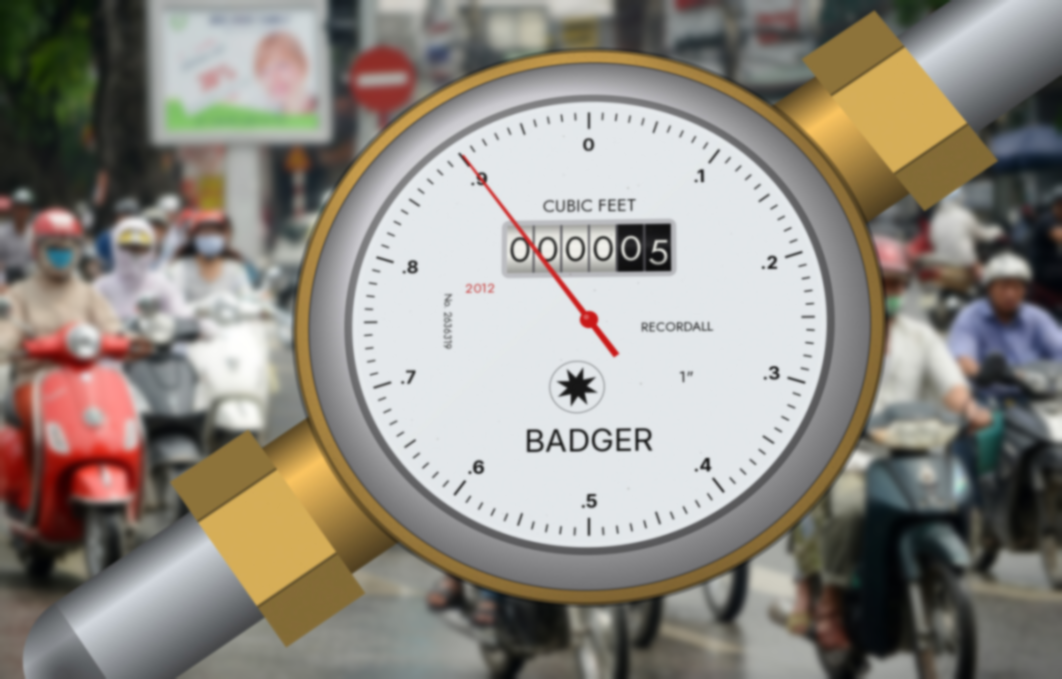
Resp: 4.90ft³
